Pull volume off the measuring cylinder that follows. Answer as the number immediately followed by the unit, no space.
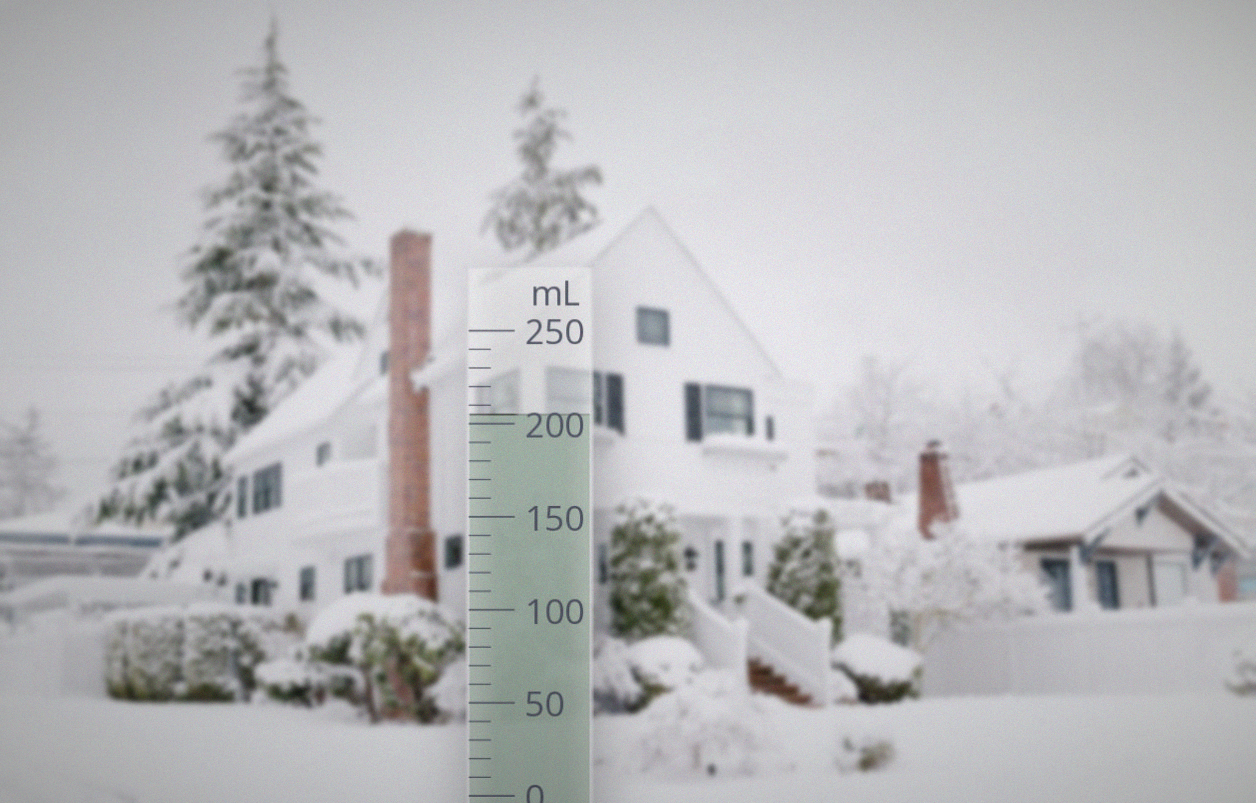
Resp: 205mL
